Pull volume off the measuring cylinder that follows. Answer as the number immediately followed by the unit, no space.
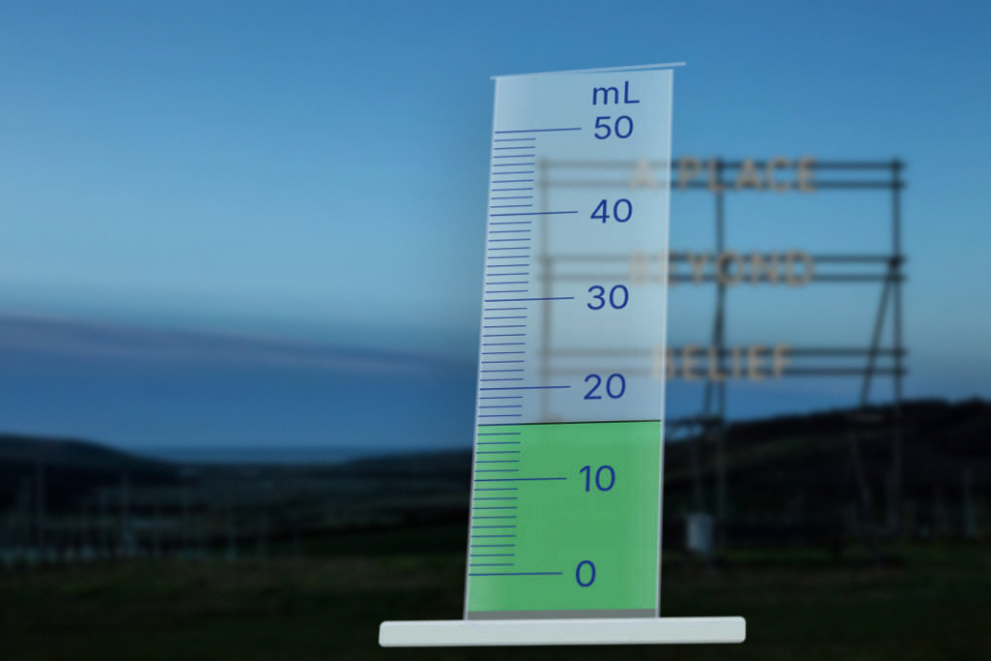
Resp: 16mL
